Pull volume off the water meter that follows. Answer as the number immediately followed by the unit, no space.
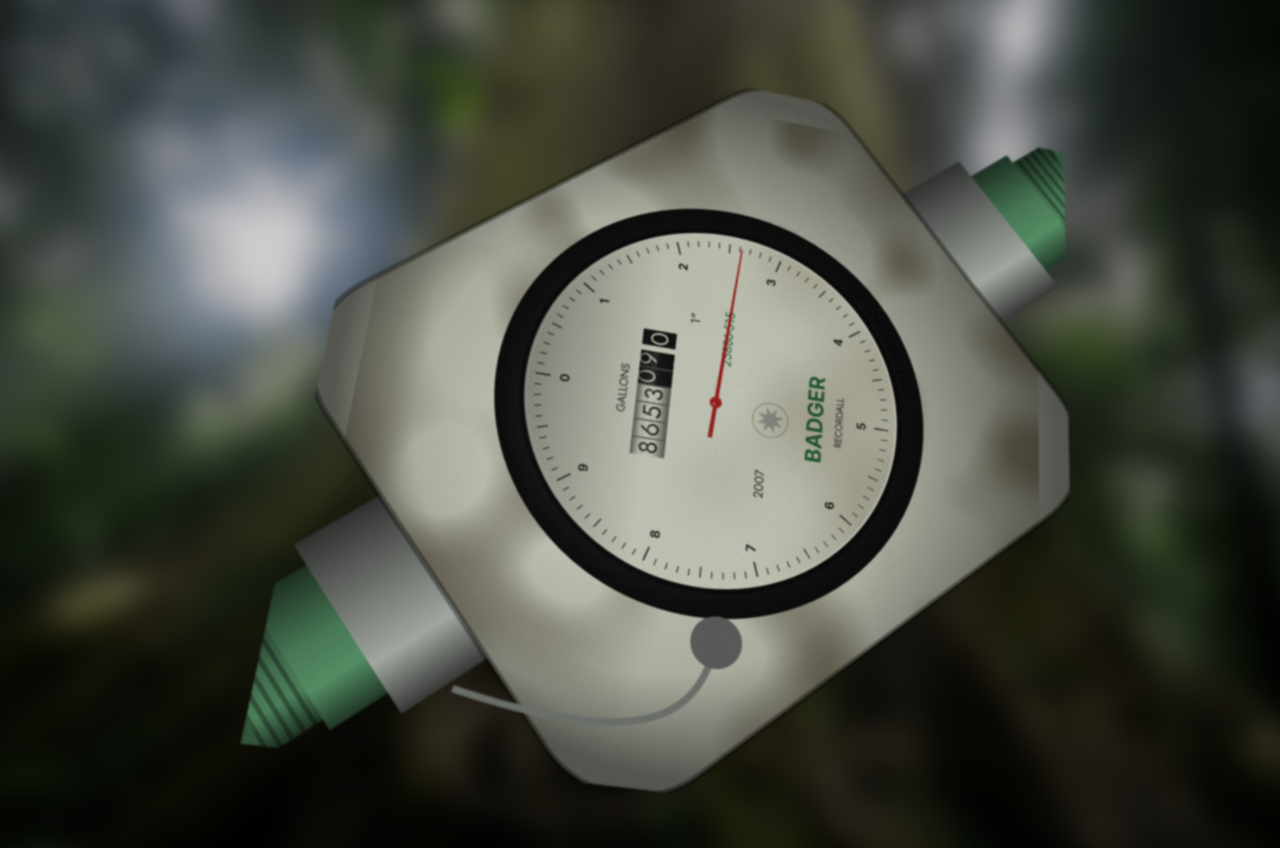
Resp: 8653092.6gal
